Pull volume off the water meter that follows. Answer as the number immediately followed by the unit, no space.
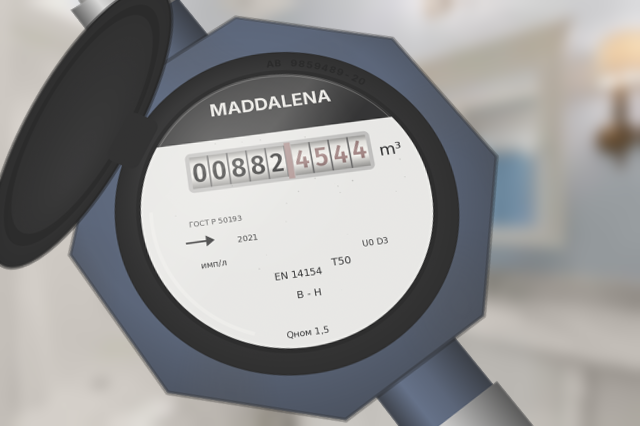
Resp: 882.4544m³
